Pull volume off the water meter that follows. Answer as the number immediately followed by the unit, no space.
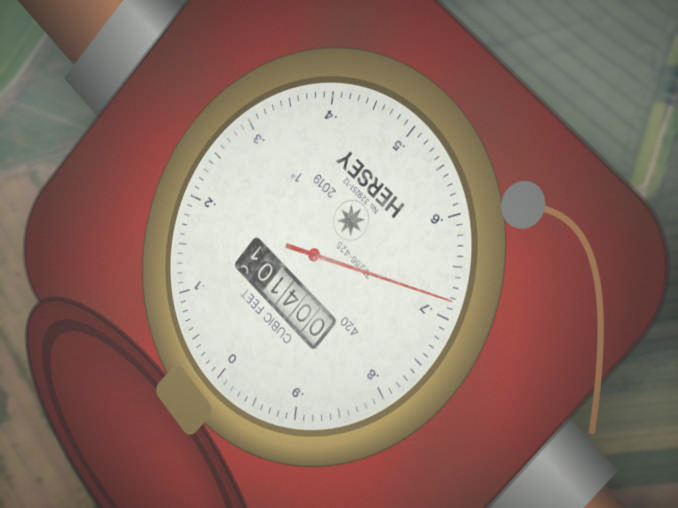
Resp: 4100.68ft³
